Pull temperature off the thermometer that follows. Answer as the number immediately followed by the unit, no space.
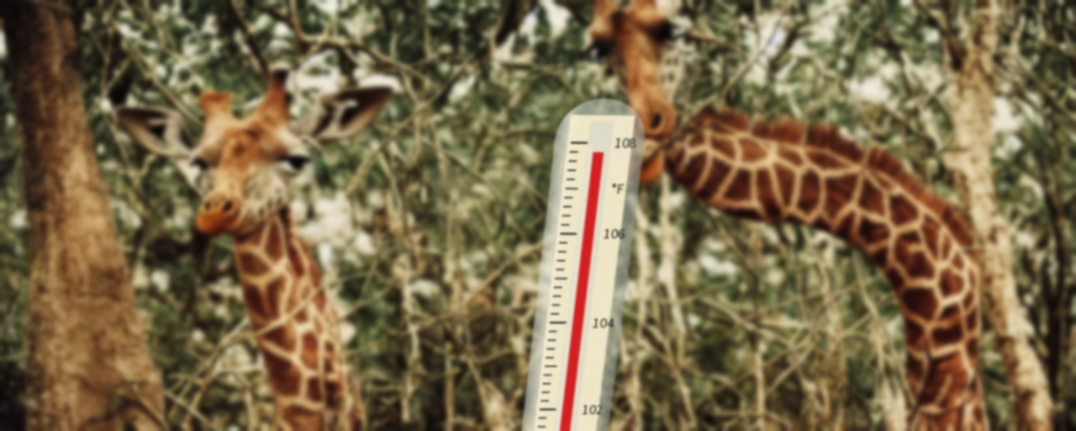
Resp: 107.8°F
